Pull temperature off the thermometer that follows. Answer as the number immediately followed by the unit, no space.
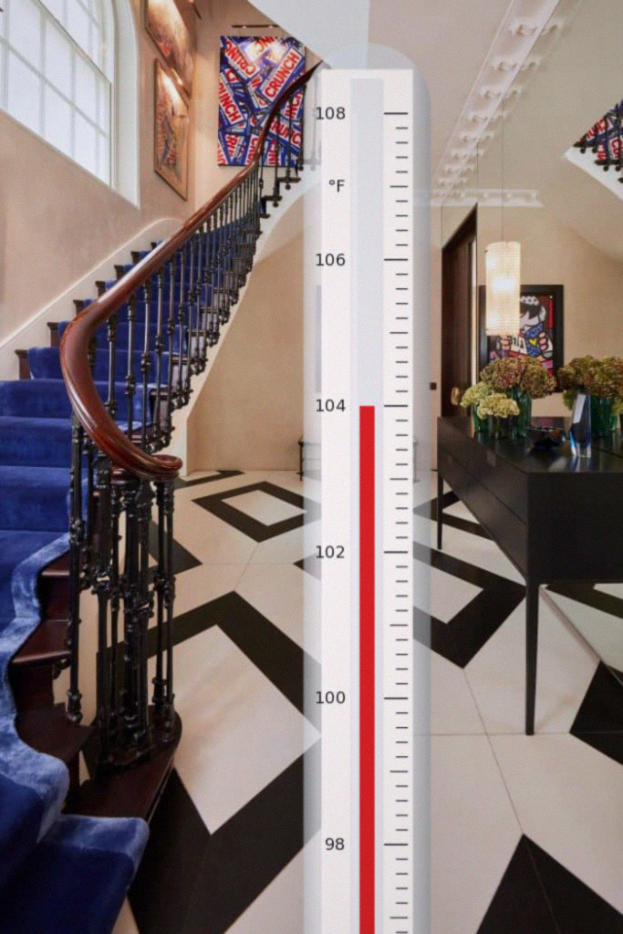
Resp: 104°F
